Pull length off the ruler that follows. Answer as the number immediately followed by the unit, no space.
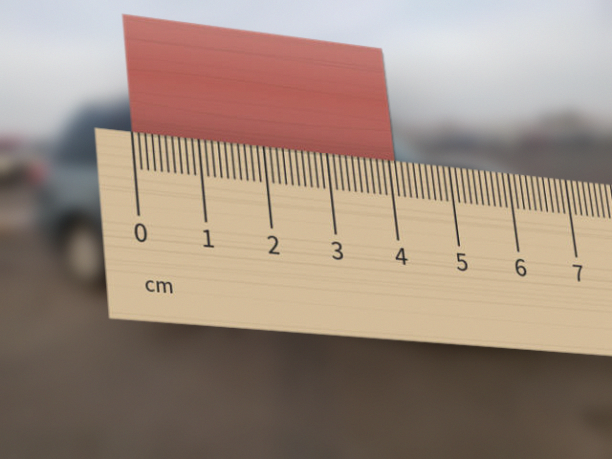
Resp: 4.1cm
